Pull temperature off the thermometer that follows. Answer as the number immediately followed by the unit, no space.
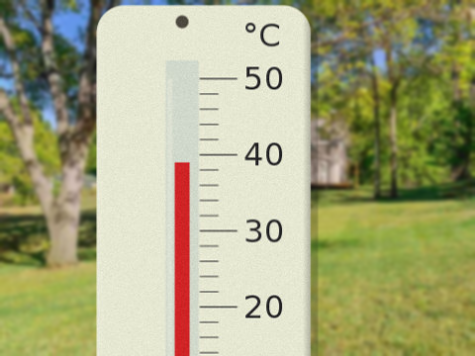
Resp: 39°C
